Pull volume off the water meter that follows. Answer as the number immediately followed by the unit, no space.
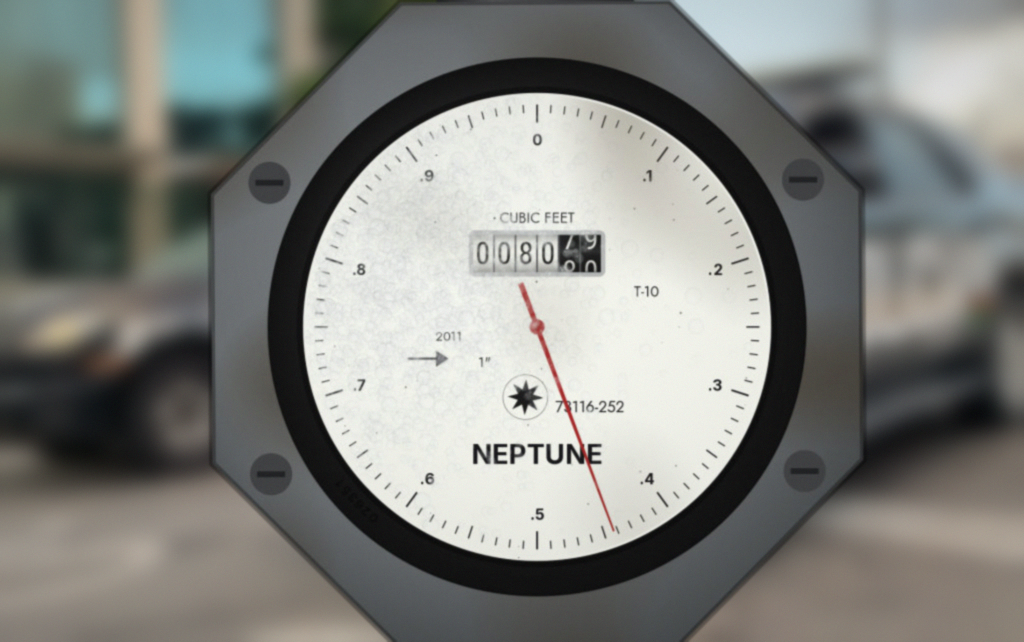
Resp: 8079.44ft³
